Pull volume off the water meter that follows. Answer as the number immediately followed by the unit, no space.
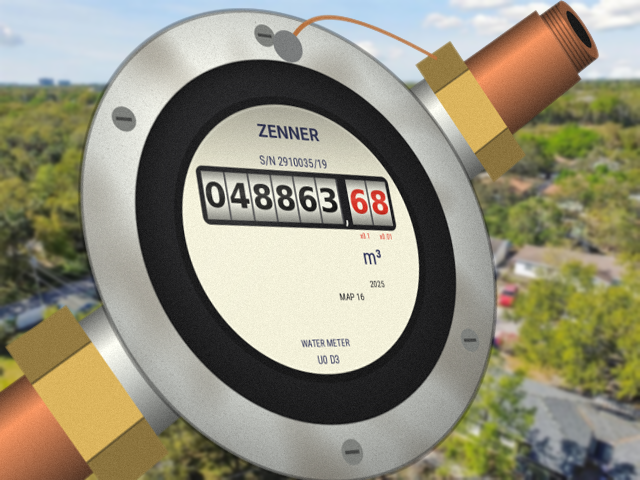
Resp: 48863.68m³
